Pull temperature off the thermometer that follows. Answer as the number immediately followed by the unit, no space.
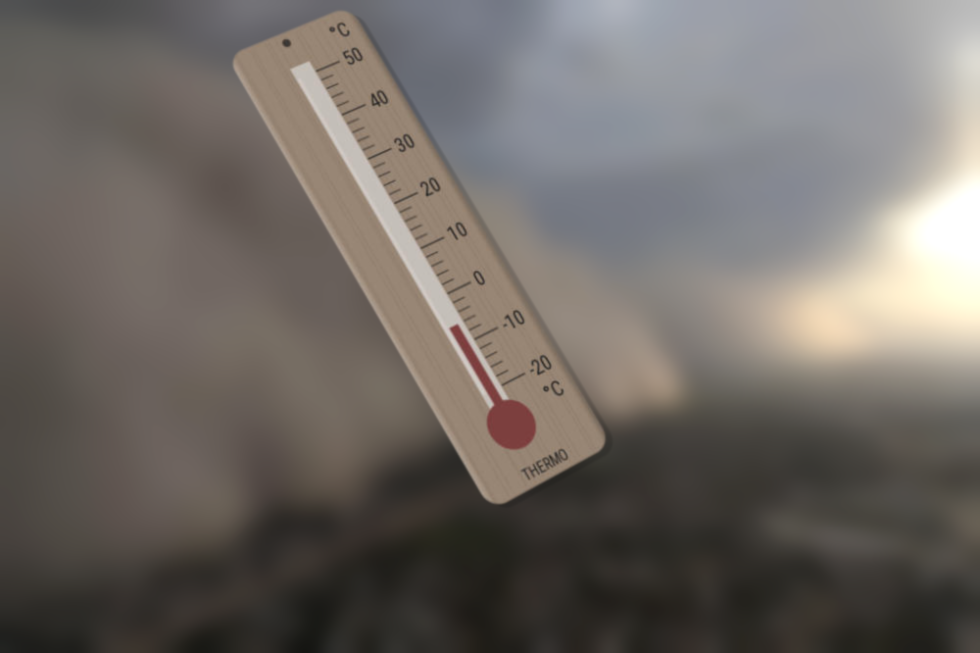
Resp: -6°C
